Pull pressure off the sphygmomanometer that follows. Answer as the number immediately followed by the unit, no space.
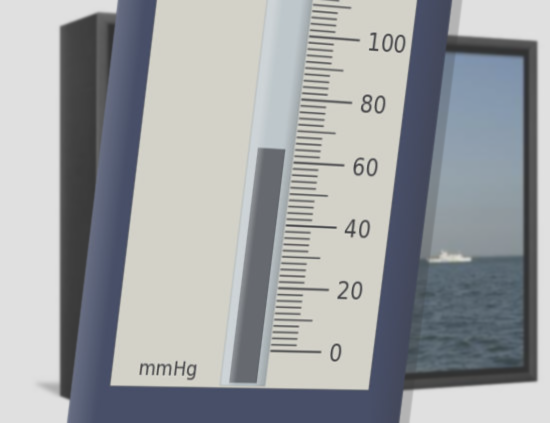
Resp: 64mmHg
